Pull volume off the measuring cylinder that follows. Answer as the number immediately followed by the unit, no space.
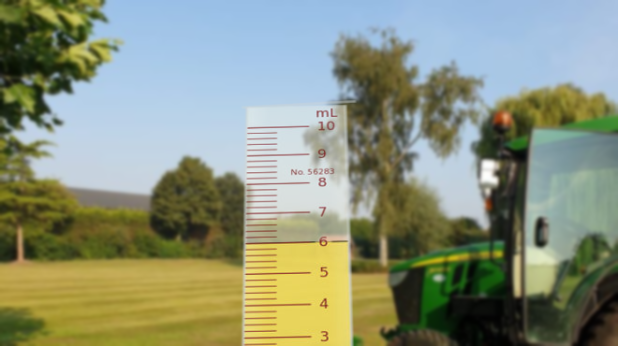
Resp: 6mL
